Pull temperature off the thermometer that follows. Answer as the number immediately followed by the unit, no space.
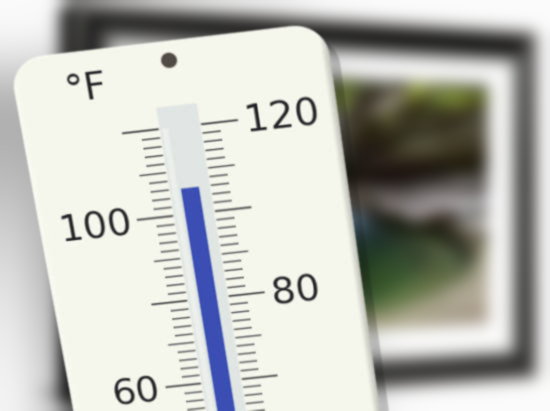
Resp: 106°F
